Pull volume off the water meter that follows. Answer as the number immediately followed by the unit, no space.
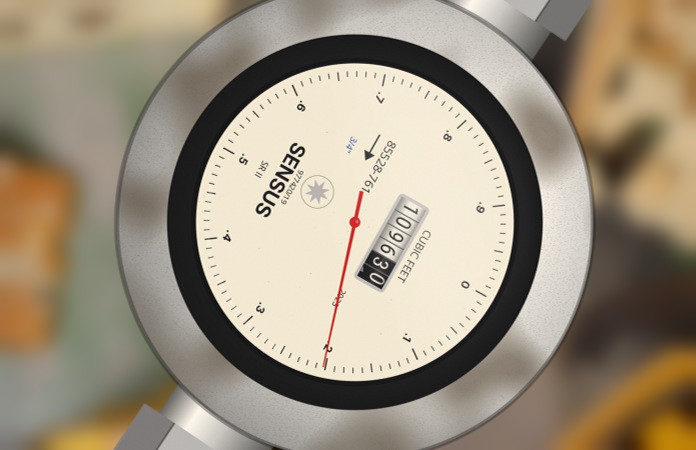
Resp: 109630.20ft³
